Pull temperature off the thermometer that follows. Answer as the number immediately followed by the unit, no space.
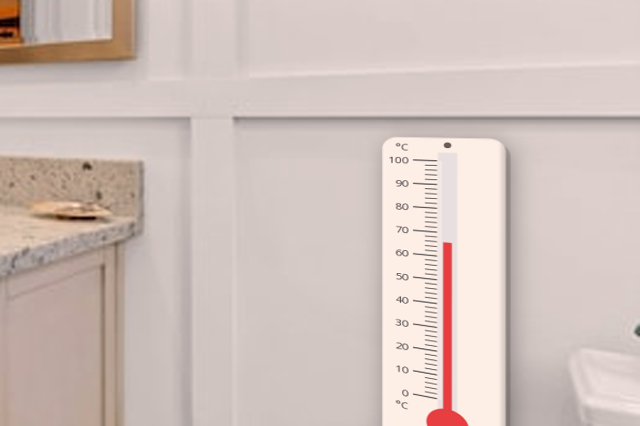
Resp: 66°C
